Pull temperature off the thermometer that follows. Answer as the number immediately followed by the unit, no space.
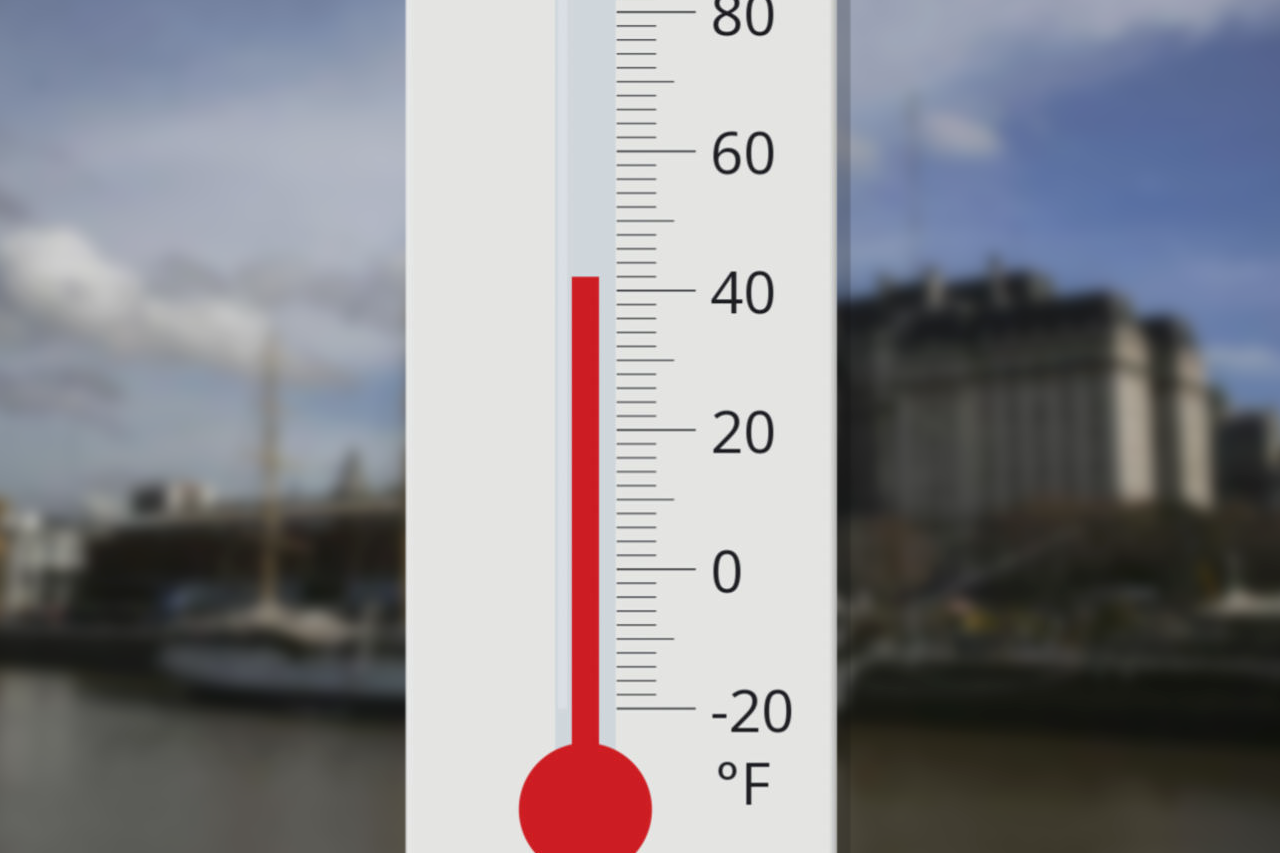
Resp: 42°F
